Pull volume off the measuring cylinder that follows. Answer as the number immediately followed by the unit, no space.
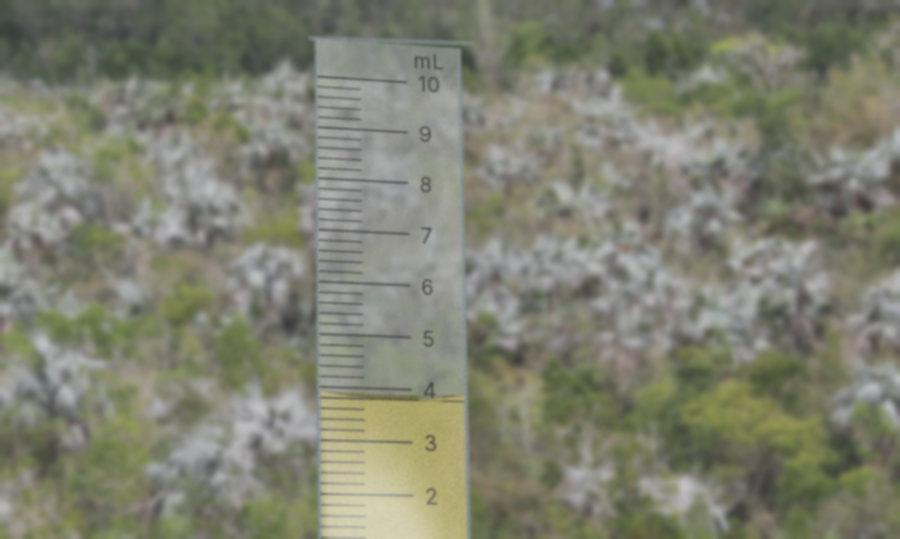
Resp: 3.8mL
